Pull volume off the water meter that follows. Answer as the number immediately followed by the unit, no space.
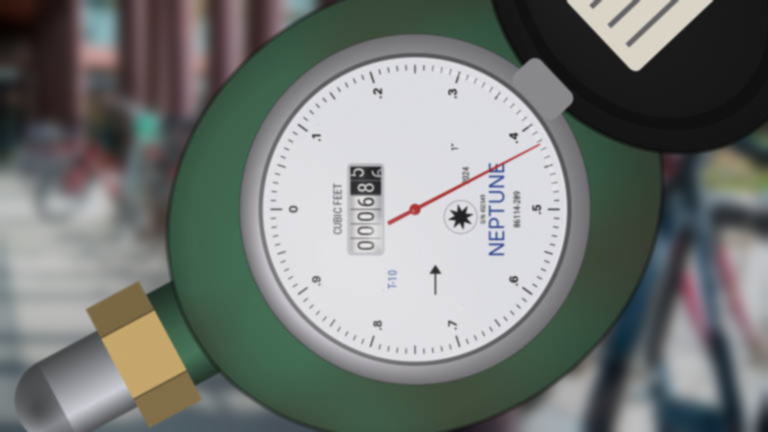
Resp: 685.42ft³
